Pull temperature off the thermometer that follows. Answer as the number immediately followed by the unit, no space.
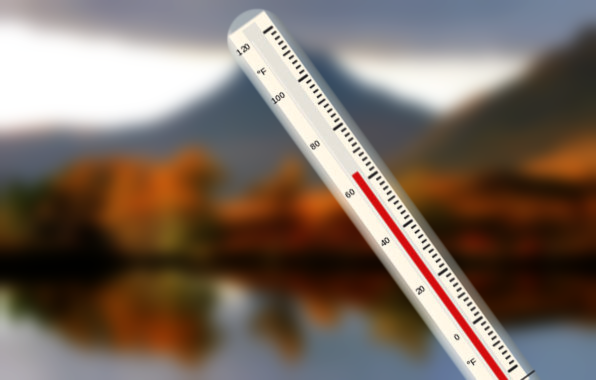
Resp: 64°F
